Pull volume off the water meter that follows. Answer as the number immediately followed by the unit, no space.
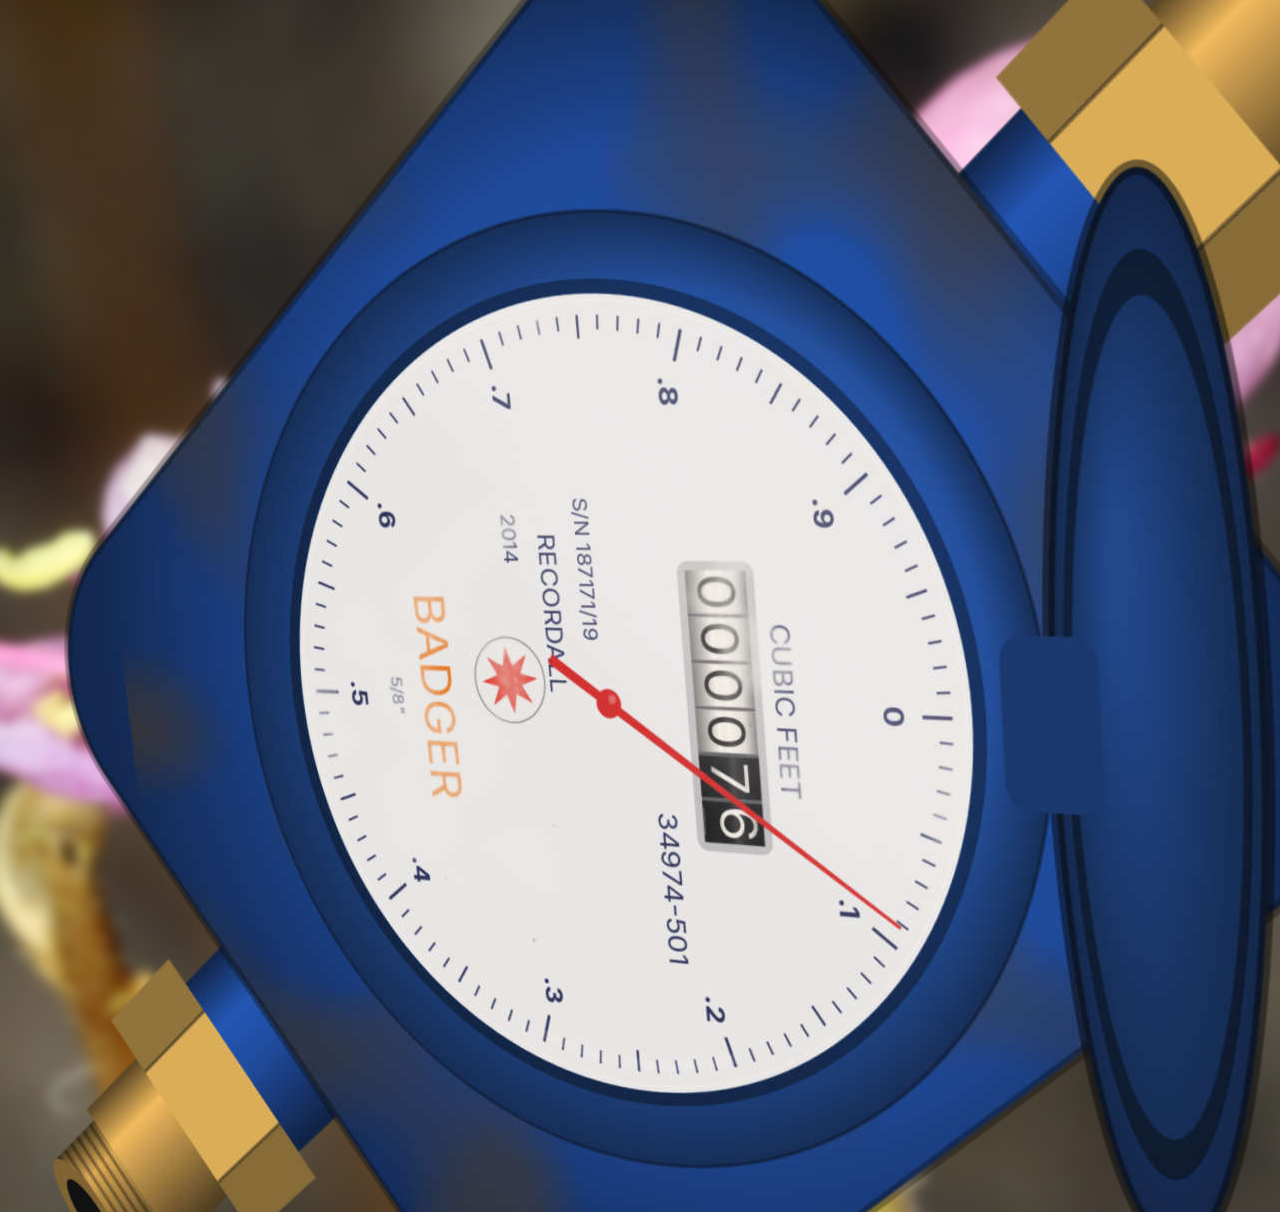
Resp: 76.09ft³
